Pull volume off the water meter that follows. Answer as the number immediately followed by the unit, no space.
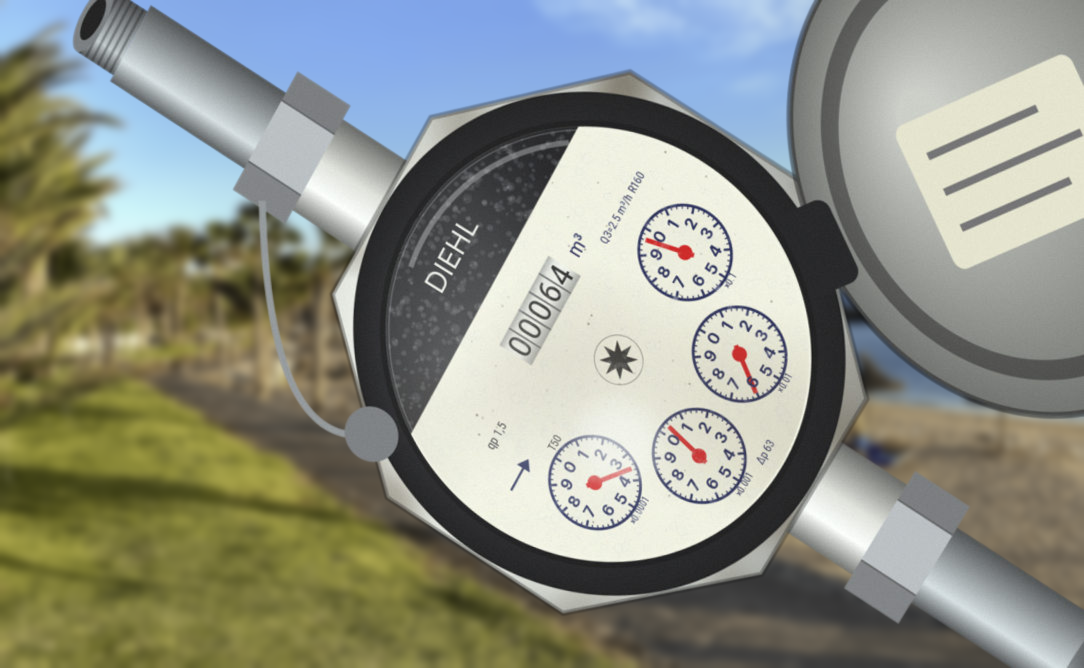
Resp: 63.9603m³
